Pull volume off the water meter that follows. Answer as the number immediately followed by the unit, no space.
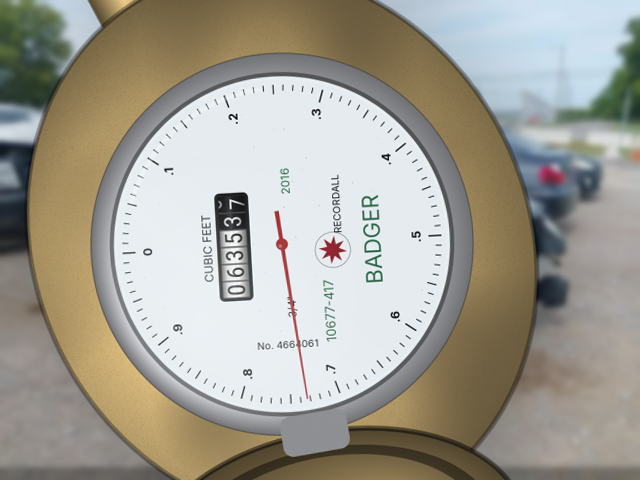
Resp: 63536.73ft³
